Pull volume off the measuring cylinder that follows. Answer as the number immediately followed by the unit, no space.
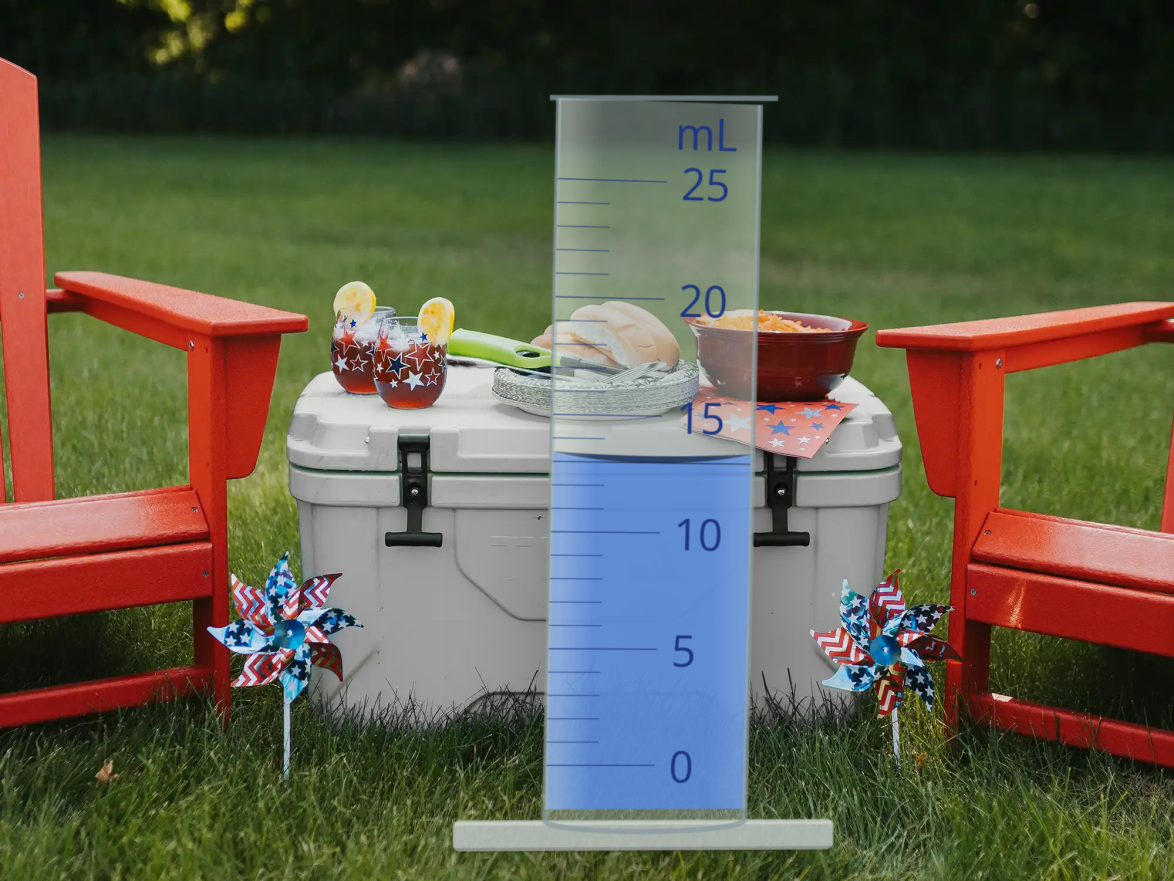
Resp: 13mL
